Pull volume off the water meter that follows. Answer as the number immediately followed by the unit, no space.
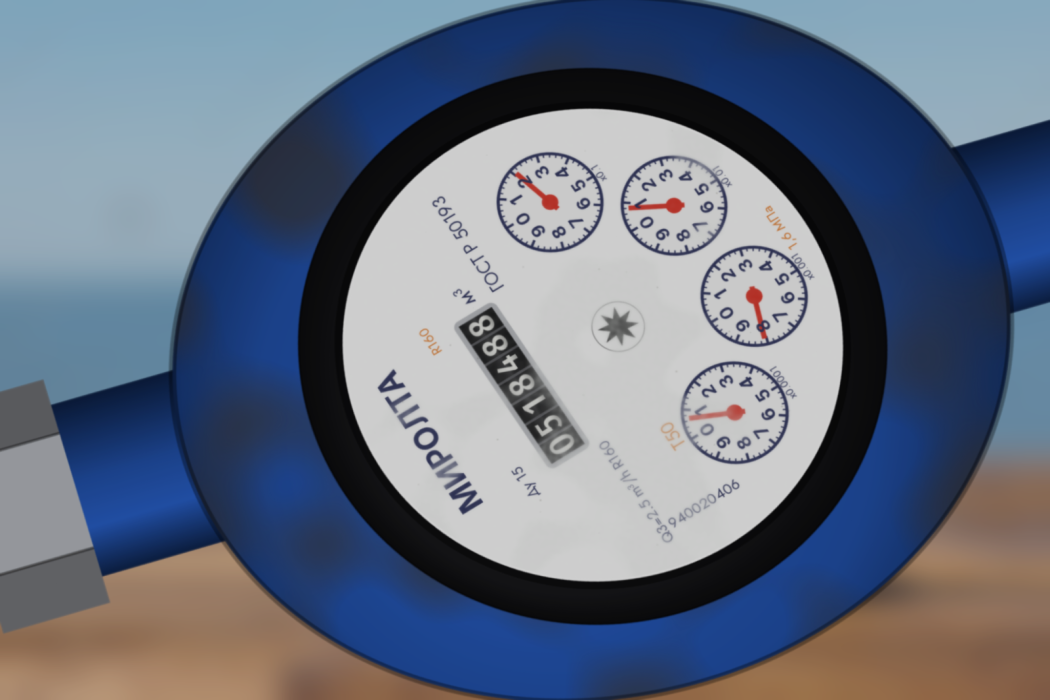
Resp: 518488.2080m³
